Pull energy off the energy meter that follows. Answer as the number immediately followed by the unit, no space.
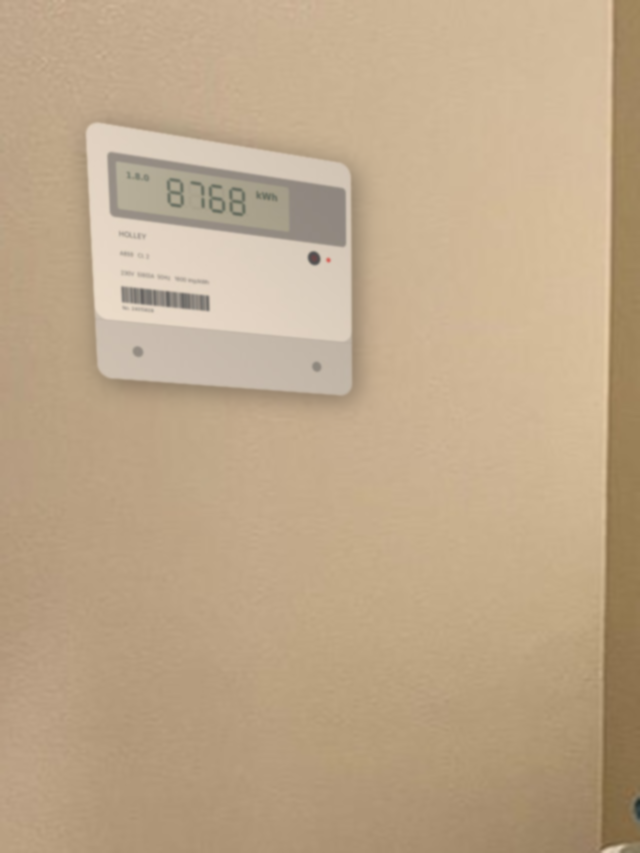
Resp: 8768kWh
